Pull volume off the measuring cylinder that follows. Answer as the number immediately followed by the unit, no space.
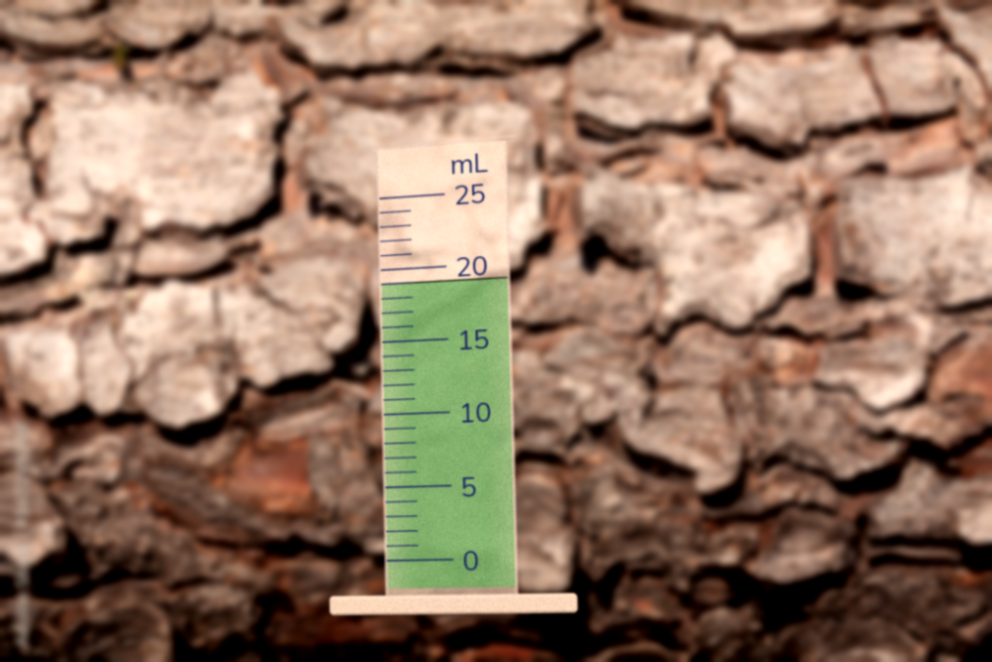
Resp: 19mL
